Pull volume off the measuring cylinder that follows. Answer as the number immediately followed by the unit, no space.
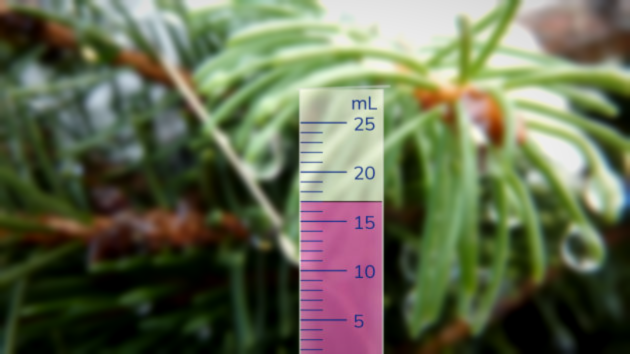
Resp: 17mL
